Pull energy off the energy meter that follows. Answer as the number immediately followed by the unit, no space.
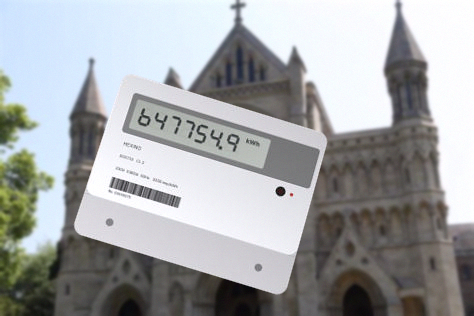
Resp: 647754.9kWh
